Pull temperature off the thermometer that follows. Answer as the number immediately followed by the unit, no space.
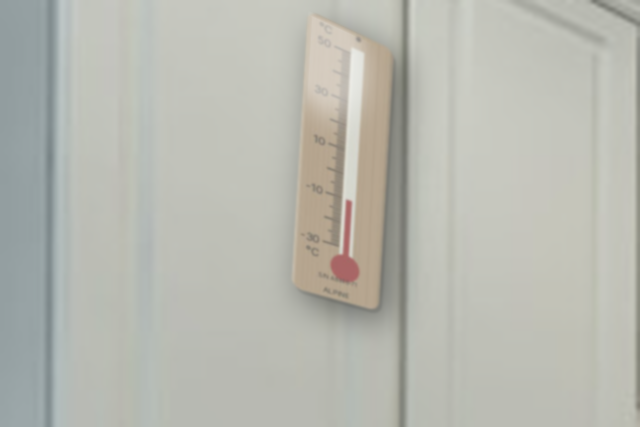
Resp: -10°C
